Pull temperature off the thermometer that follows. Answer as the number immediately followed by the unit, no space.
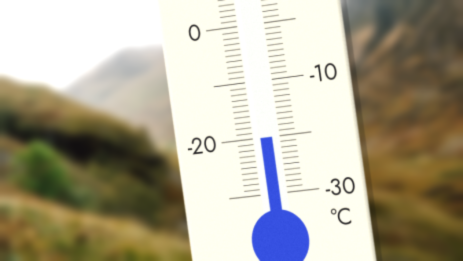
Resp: -20°C
